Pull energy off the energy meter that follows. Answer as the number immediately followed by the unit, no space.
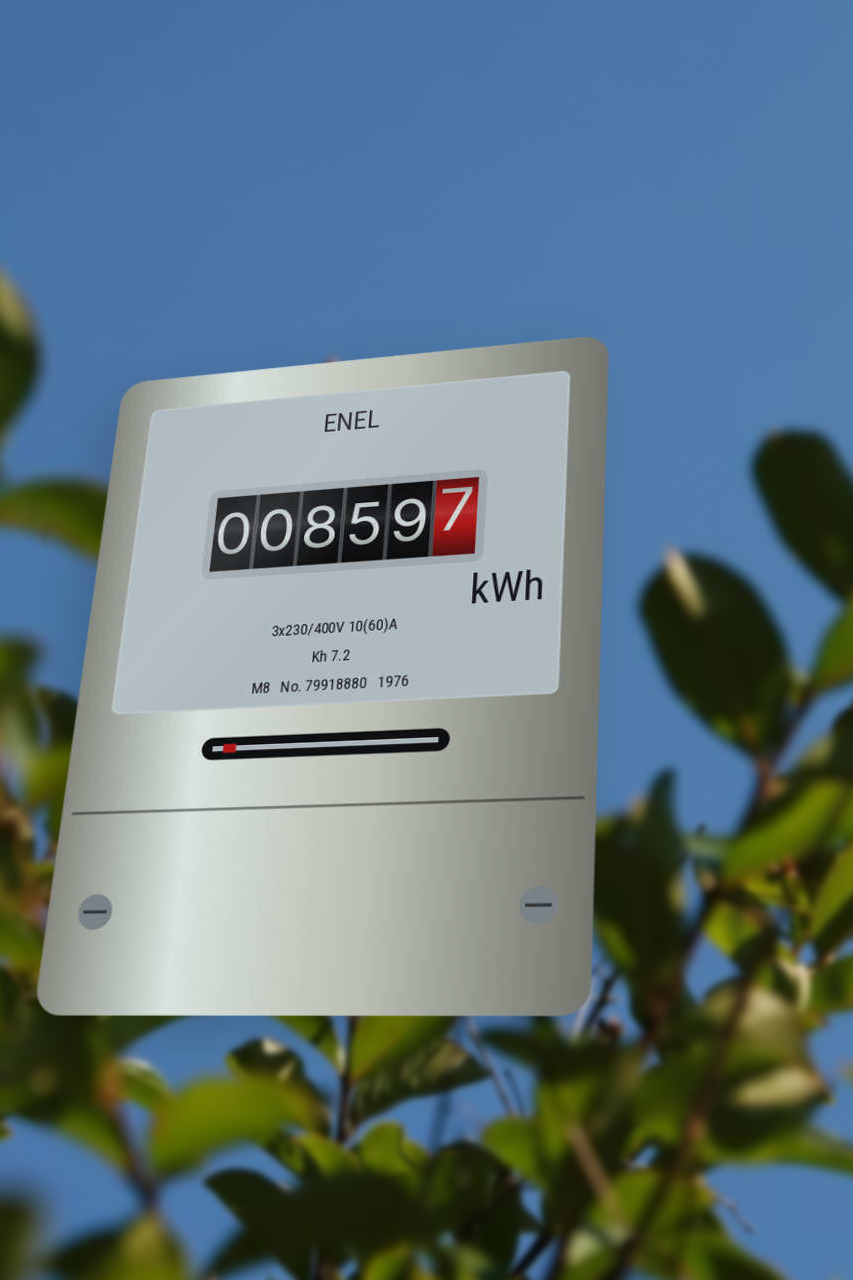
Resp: 859.7kWh
